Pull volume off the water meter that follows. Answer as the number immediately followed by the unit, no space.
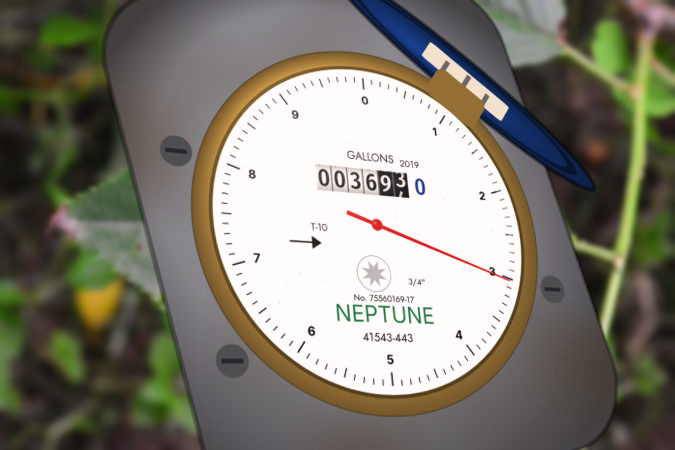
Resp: 36933.0gal
